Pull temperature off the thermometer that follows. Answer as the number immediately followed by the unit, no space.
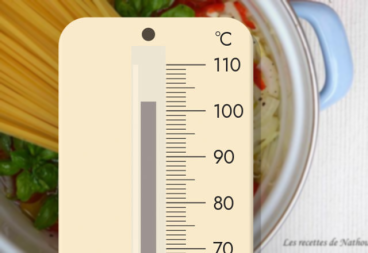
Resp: 102°C
